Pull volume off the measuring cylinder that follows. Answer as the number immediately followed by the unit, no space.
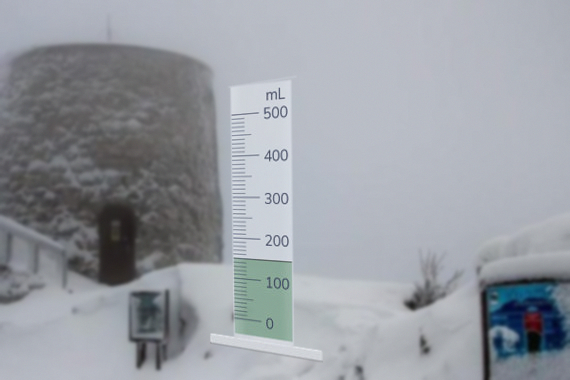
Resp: 150mL
